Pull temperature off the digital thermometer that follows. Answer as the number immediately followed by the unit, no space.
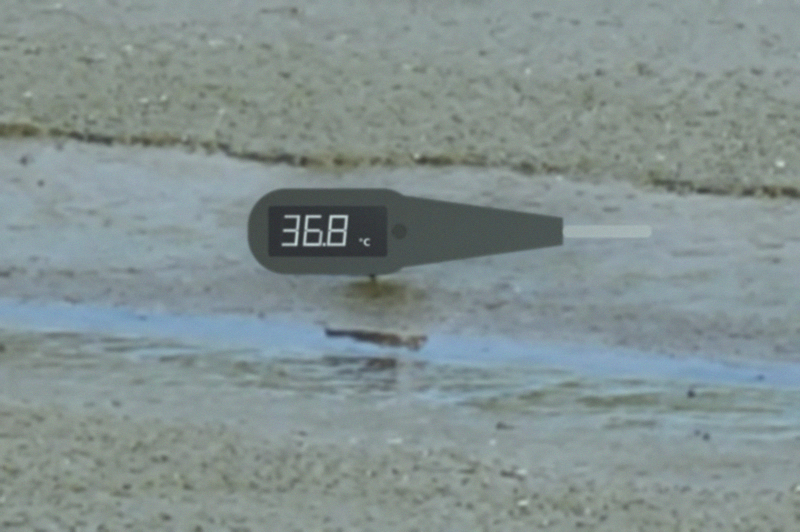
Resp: 36.8°C
